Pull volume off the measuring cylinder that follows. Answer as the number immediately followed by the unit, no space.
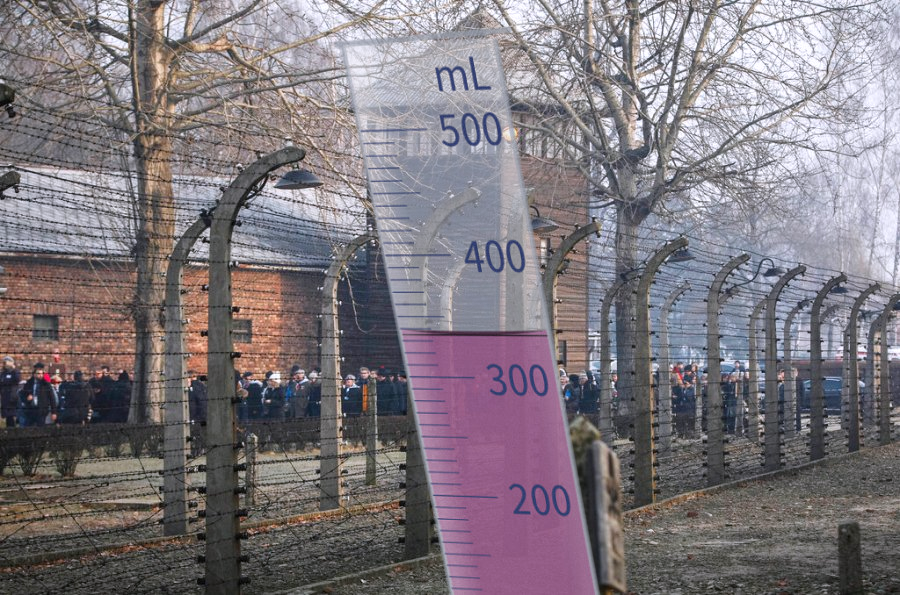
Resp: 335mL
